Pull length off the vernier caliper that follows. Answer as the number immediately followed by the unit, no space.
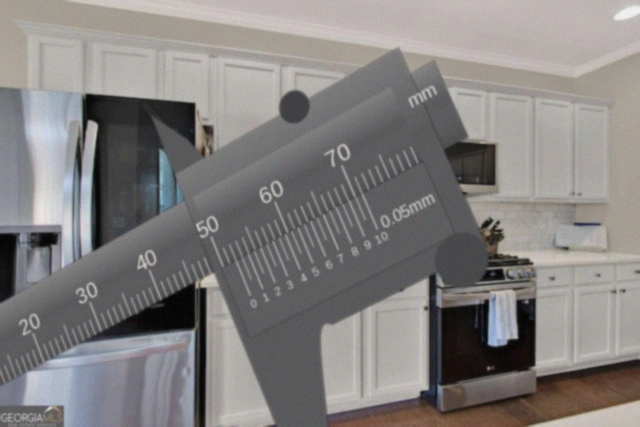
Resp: 52.0mm
